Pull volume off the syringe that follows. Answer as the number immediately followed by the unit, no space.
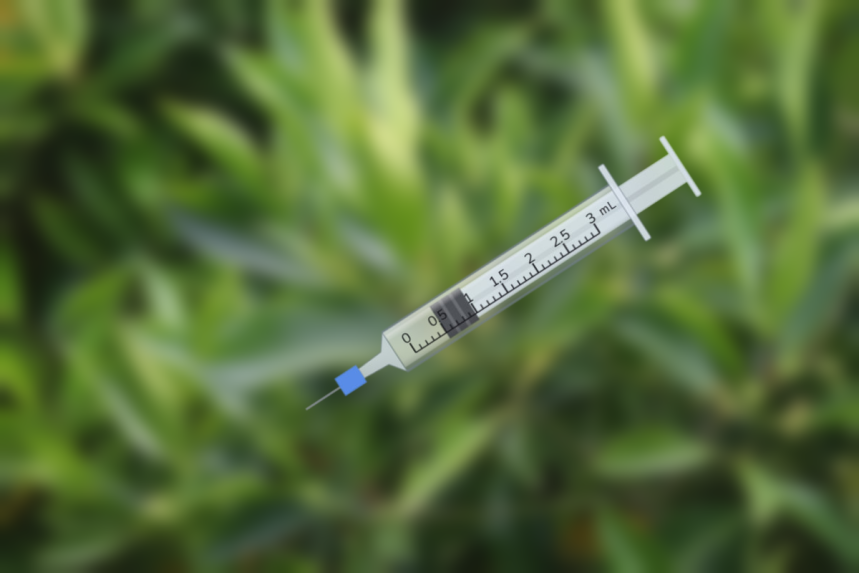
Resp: 0.5mL
